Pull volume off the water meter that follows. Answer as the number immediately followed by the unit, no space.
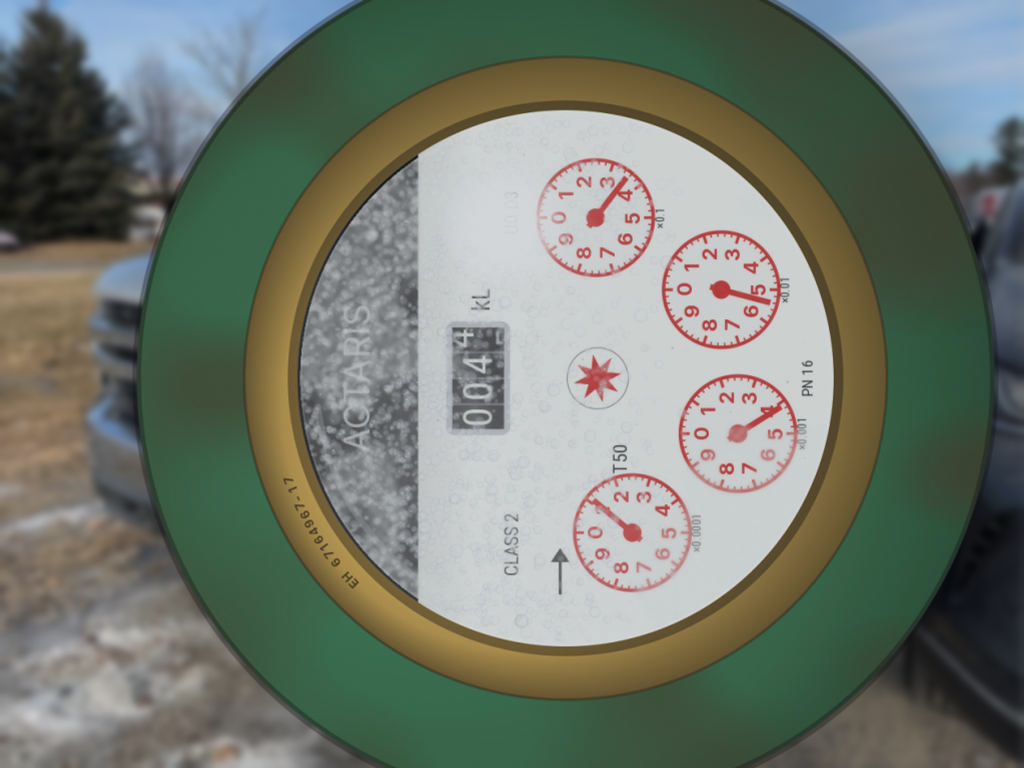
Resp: 44.3541kL
